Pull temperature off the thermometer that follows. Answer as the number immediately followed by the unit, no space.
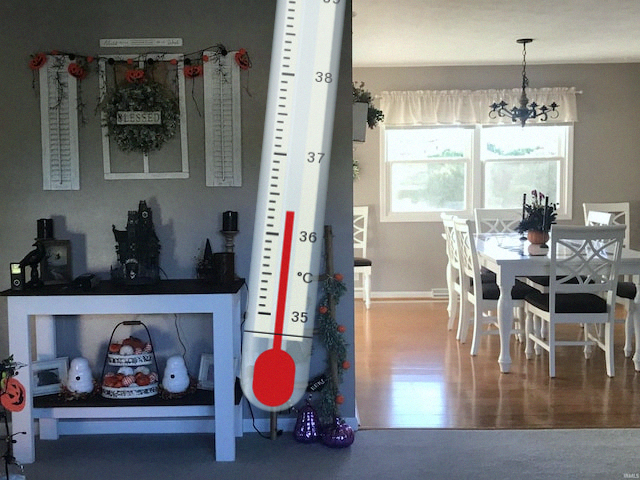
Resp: 36.3°C
